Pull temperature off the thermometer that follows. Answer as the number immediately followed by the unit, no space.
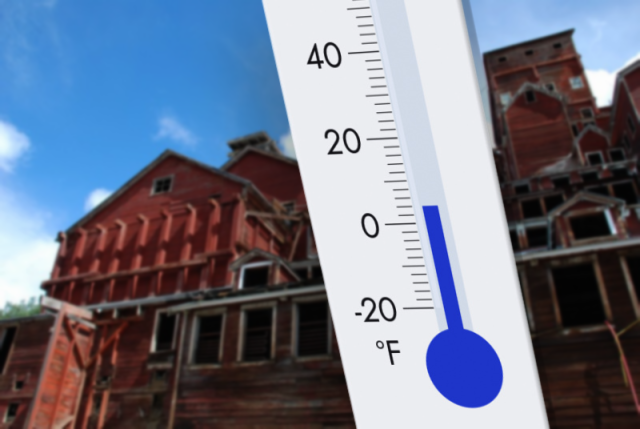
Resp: 4°F
